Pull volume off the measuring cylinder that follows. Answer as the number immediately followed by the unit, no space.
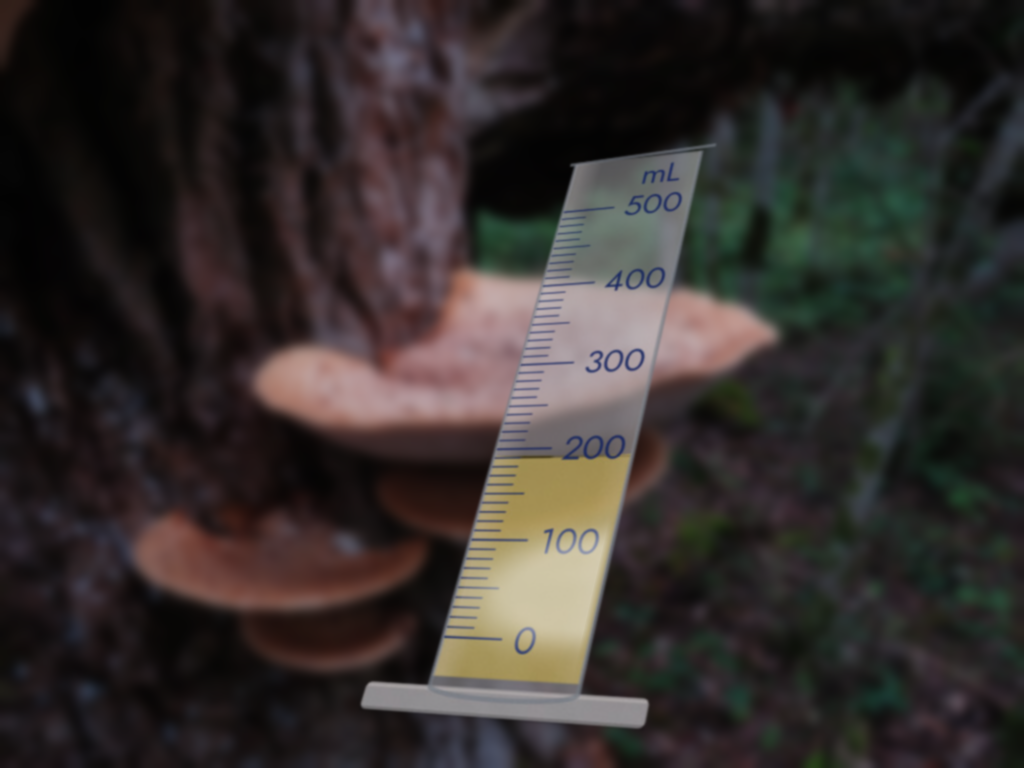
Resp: 190mL
